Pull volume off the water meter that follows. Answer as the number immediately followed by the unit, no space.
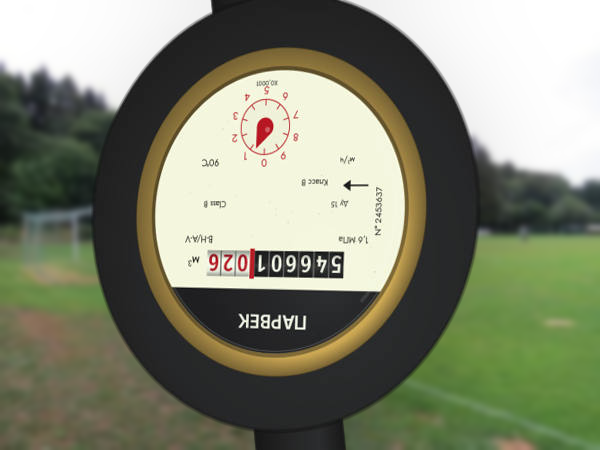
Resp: 546601.0260m³
